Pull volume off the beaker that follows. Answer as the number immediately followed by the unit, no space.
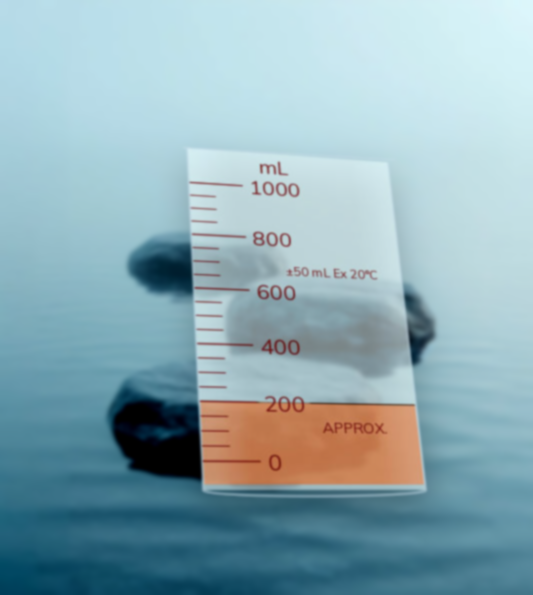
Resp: 200mL
